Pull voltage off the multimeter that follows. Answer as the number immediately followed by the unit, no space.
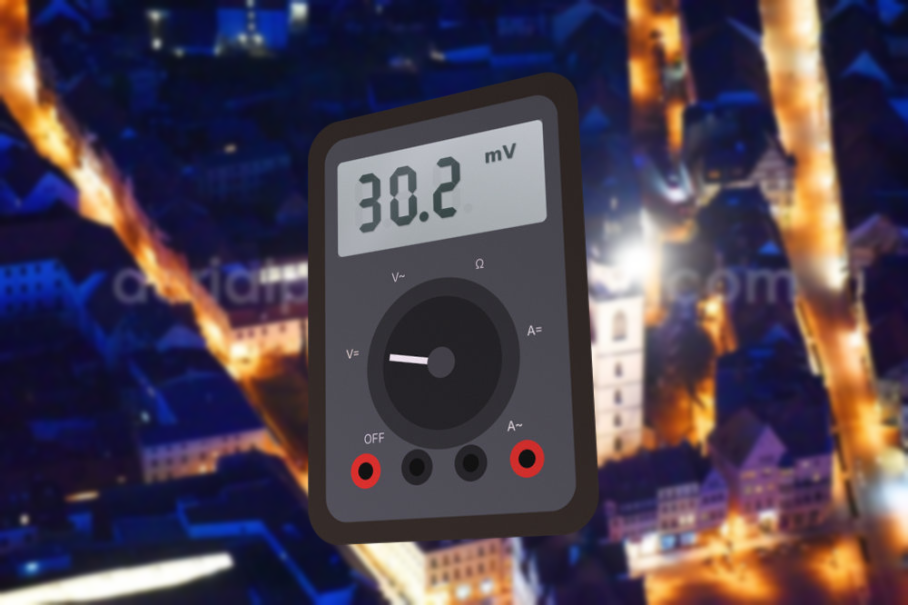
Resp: 30.2mV
